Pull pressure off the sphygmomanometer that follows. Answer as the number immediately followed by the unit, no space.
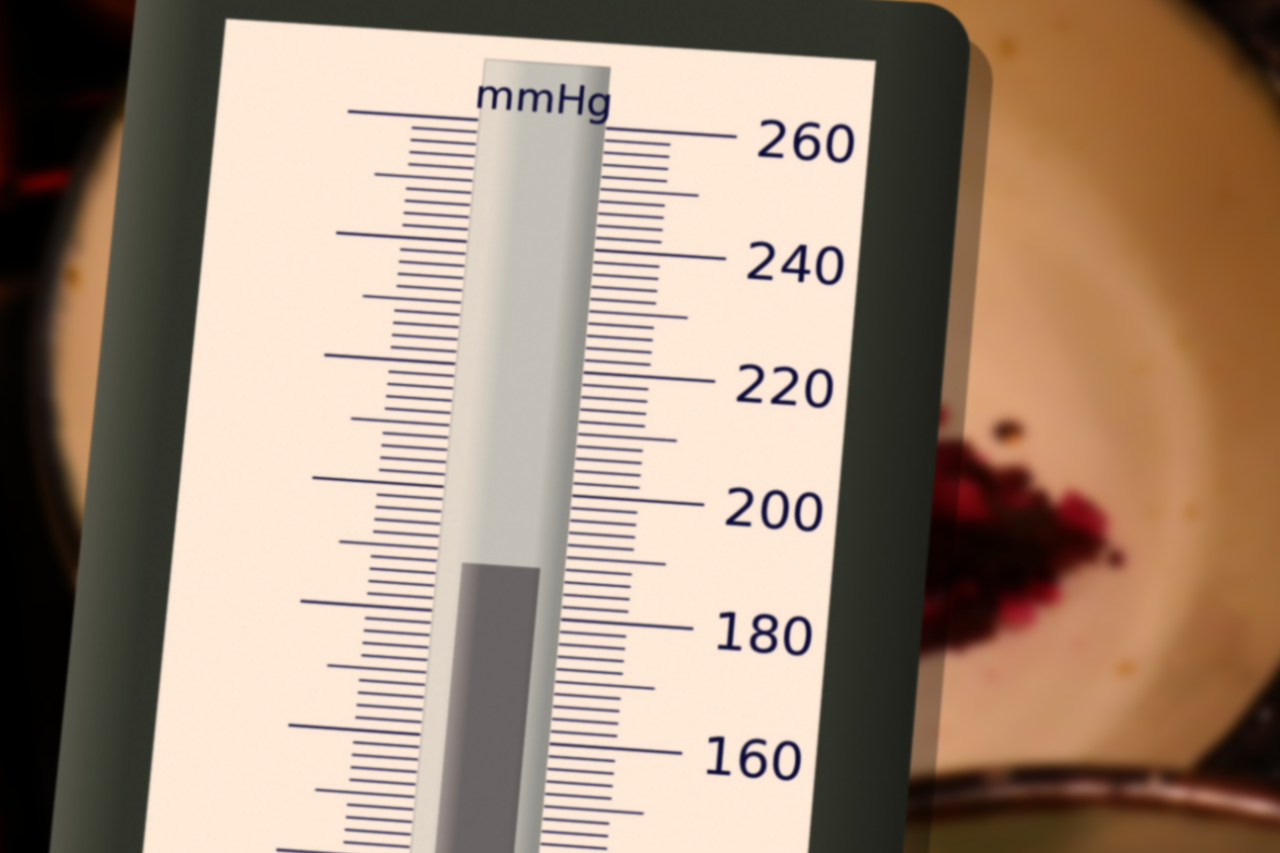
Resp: 188mmHg
